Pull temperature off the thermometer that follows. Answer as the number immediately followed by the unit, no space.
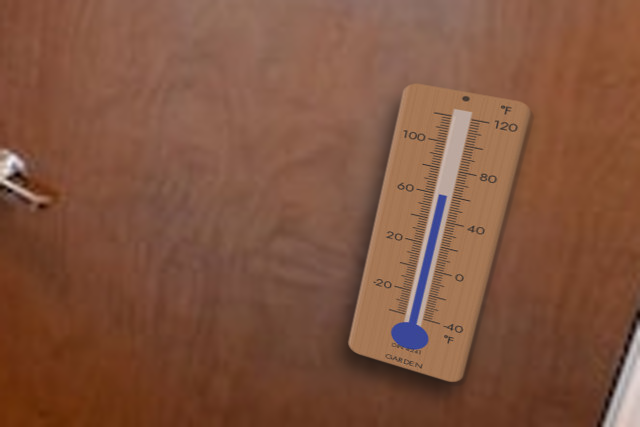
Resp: 60°F
